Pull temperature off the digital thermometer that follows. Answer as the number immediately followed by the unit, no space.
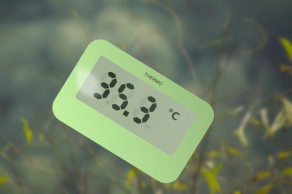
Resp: 35.3°C
